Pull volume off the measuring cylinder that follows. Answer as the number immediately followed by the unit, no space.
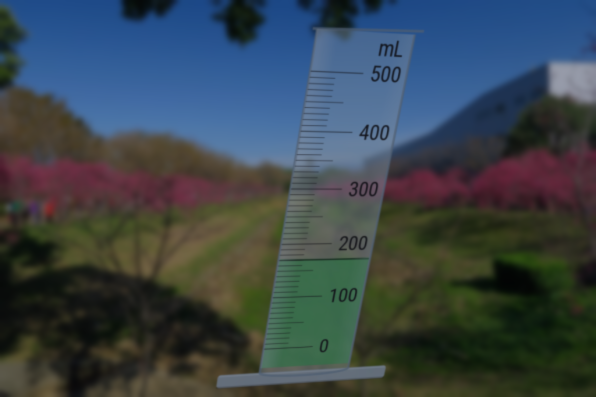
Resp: 170mL
